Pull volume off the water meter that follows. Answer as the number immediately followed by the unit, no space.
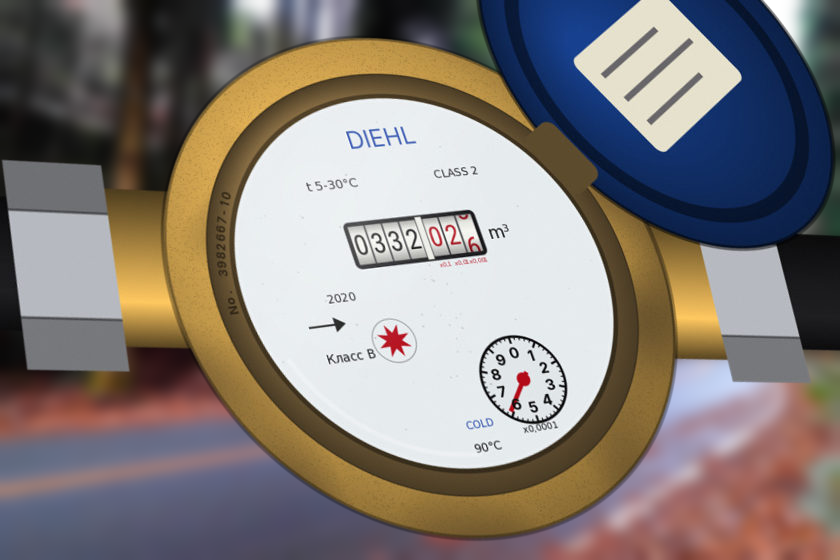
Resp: 332.0256m³
